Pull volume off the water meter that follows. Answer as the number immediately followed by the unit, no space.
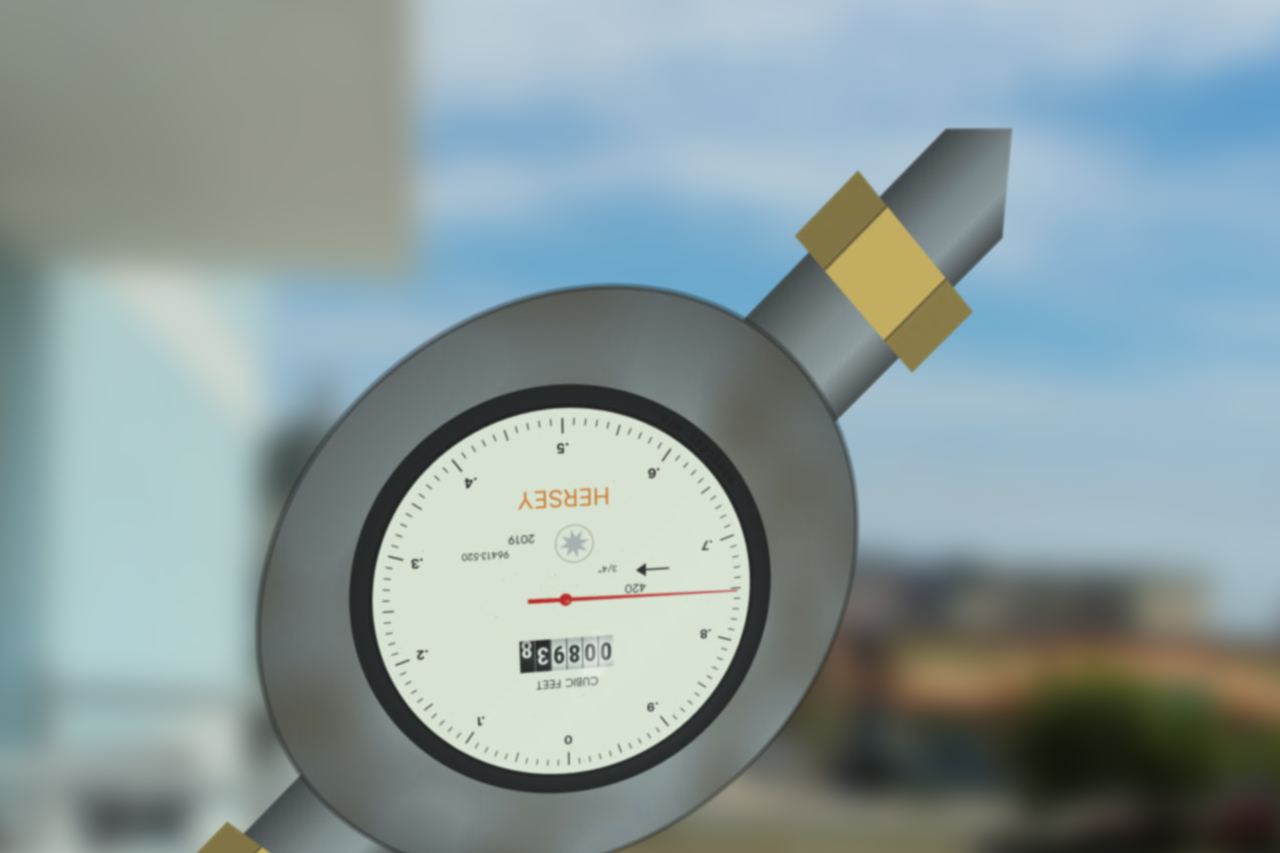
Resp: 8937.75ft³
